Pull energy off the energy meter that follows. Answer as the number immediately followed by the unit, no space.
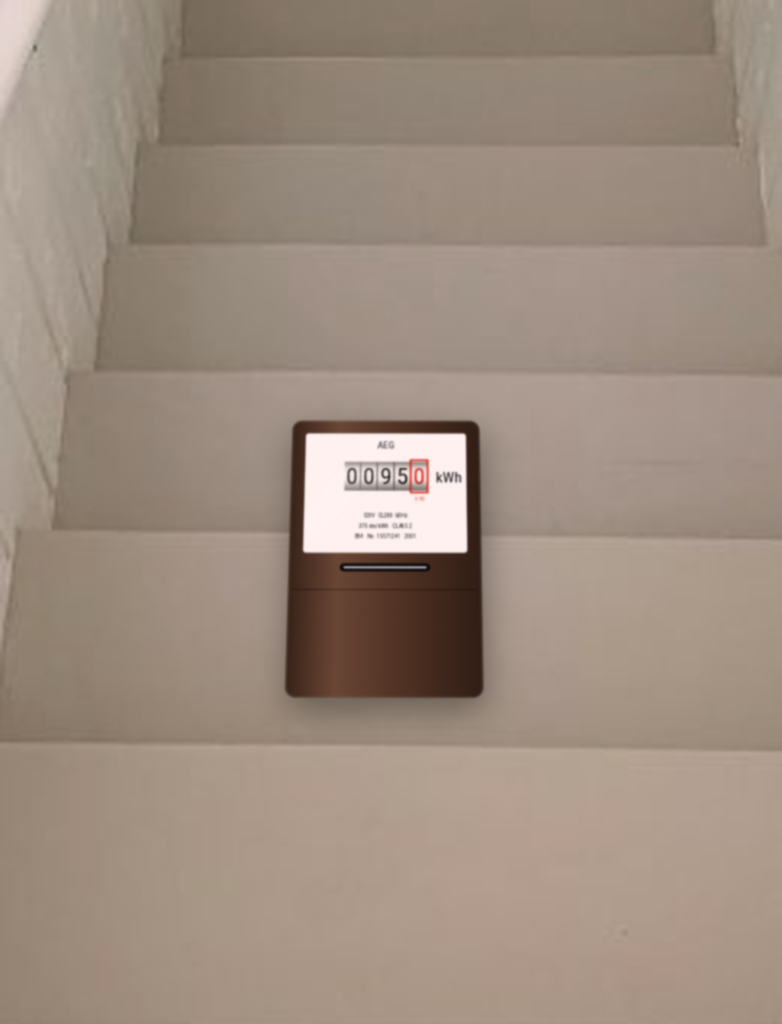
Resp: 95.0kWh
